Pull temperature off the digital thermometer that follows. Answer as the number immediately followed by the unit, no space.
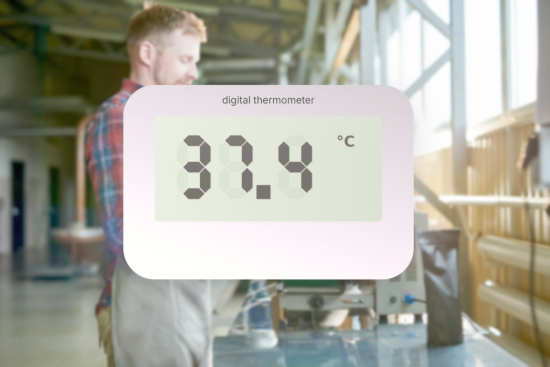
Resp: 37.4°C
